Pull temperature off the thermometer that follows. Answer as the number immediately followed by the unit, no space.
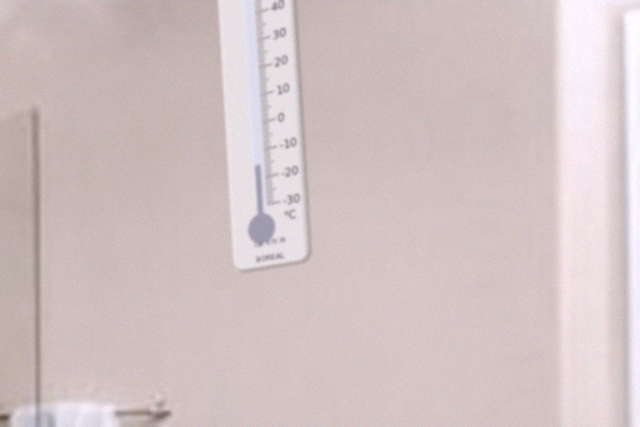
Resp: -15°C
